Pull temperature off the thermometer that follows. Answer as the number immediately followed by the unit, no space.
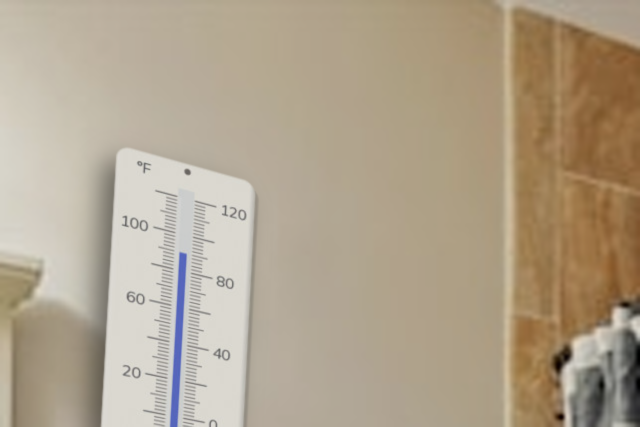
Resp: 90°F
